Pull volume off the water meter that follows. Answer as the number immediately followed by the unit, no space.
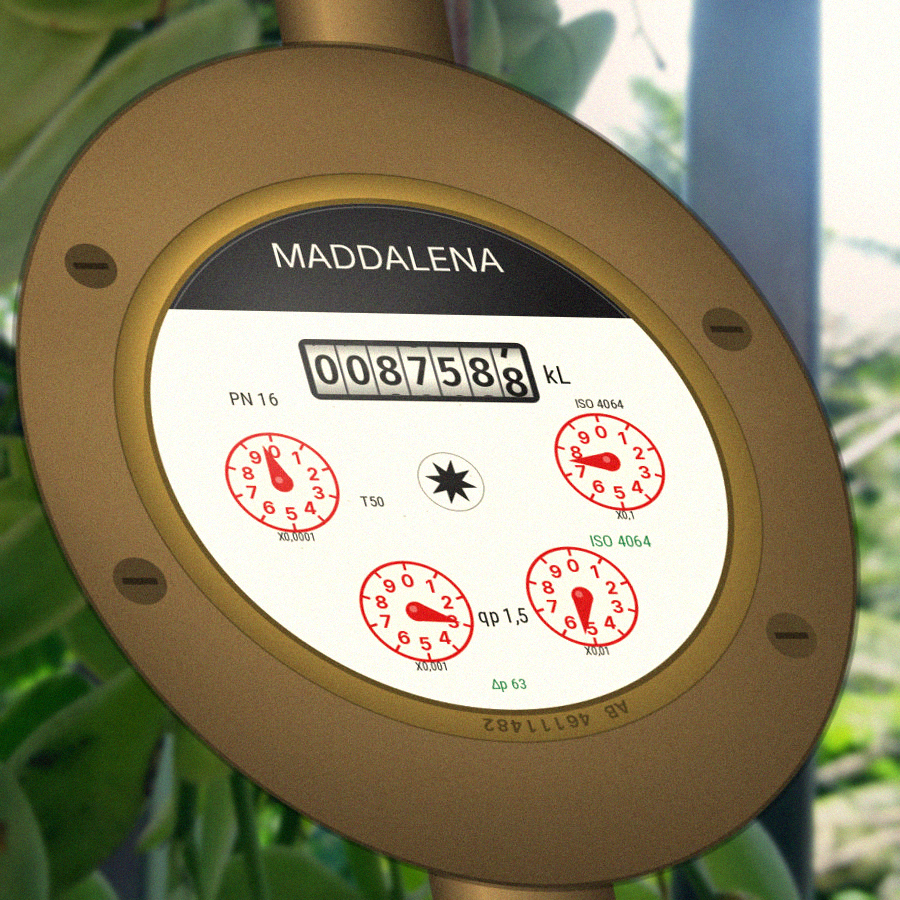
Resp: 87587.7529kL
